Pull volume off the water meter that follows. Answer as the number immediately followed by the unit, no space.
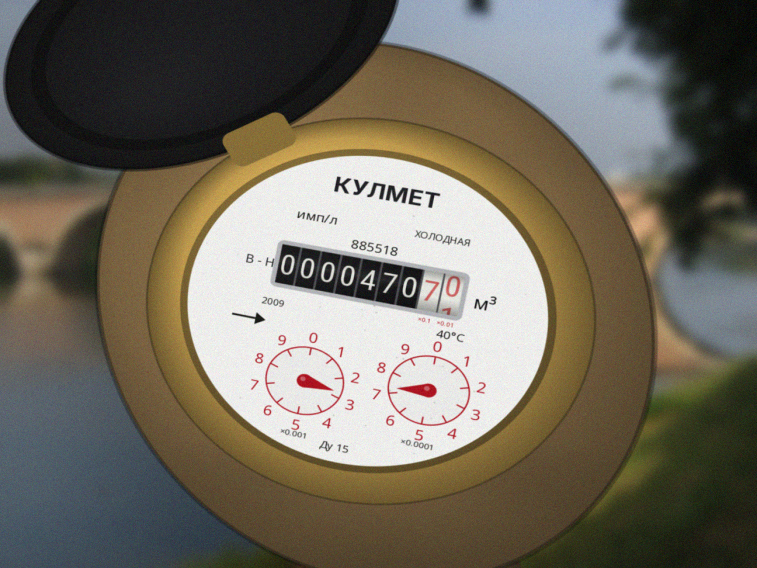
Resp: 470.7027m³
